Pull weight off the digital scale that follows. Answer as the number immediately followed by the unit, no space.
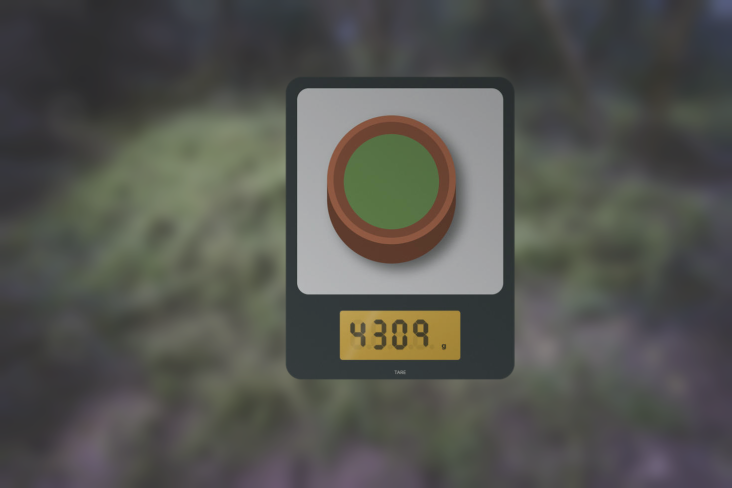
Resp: 4309g
